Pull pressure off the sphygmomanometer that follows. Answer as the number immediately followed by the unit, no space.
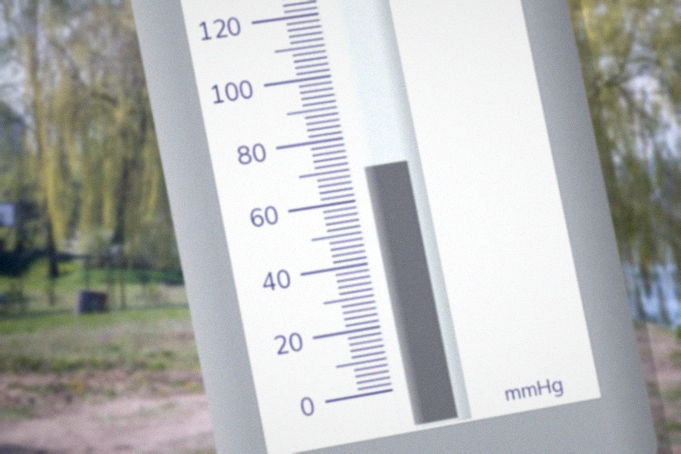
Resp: 70mmHg
